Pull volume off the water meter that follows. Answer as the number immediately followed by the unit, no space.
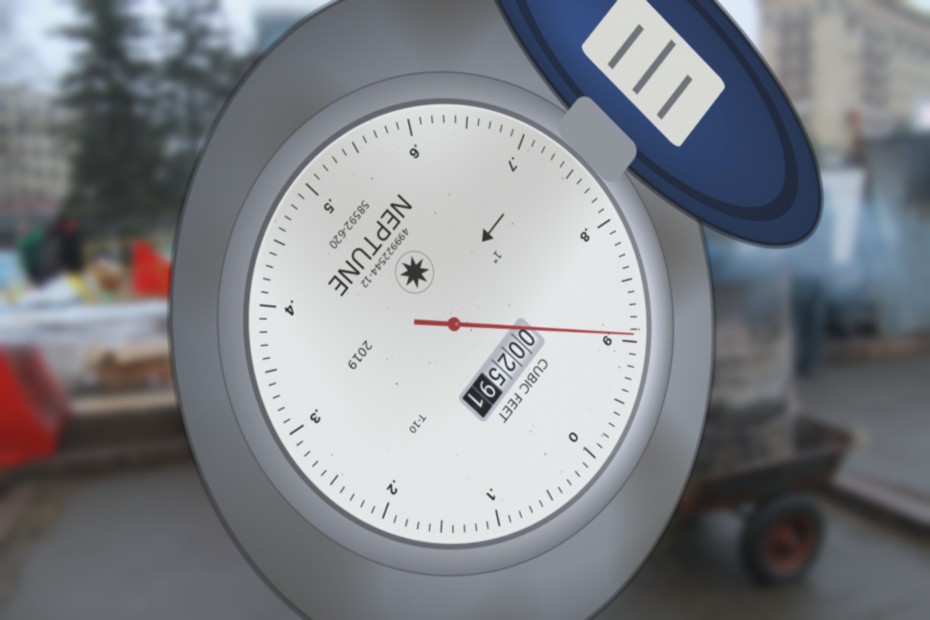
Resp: 2590.89ft³
